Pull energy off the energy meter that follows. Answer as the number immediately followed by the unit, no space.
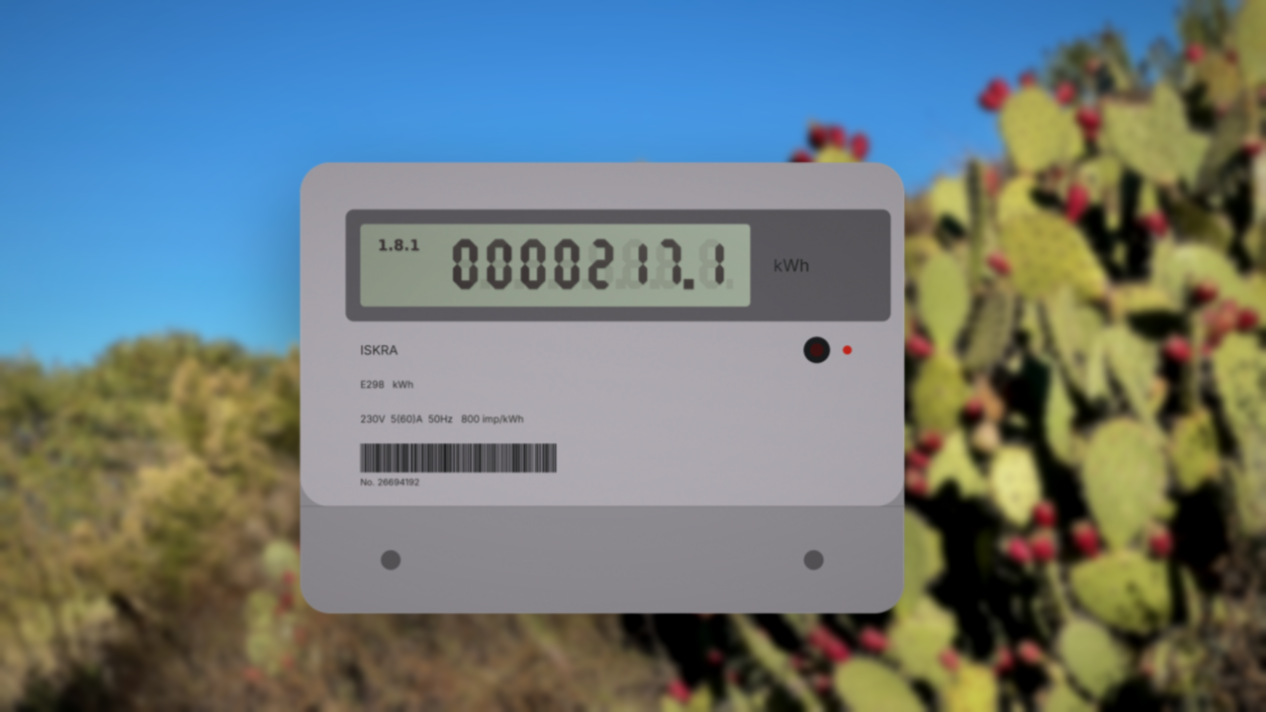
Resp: 217.1kWh
